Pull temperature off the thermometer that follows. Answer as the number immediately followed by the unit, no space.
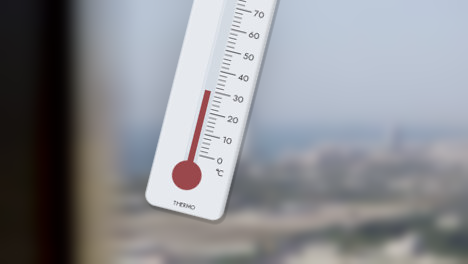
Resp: 30°C
